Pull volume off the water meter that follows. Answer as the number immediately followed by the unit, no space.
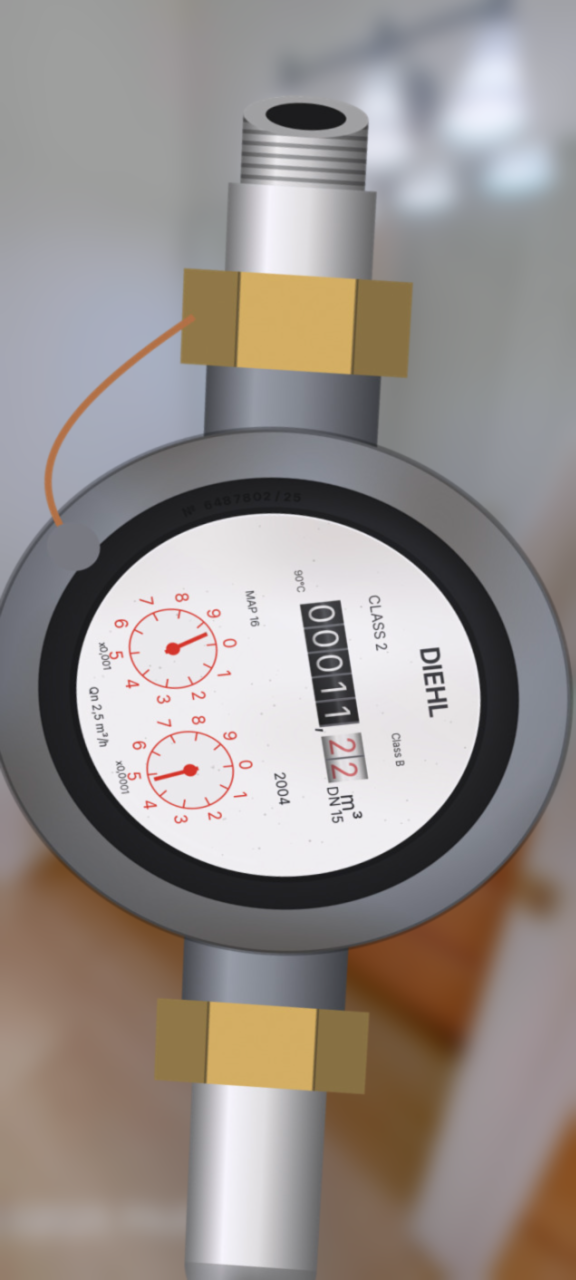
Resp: 11.2194m³
